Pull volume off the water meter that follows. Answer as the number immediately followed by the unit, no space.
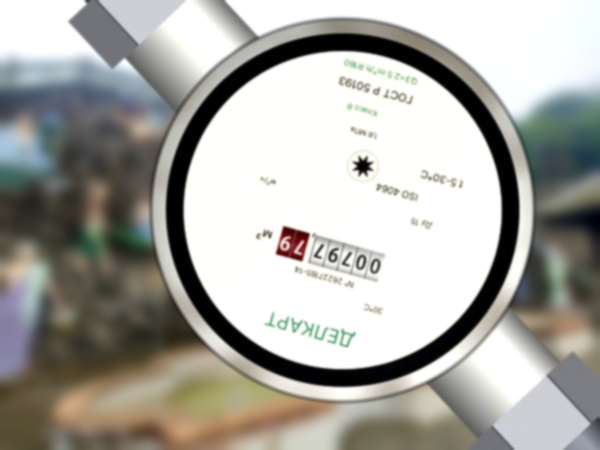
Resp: 797.79m³
